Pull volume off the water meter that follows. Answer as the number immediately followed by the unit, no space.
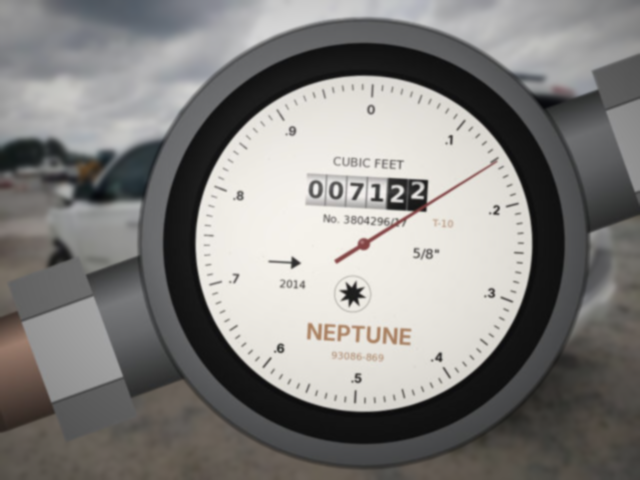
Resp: 7122.15ft³
